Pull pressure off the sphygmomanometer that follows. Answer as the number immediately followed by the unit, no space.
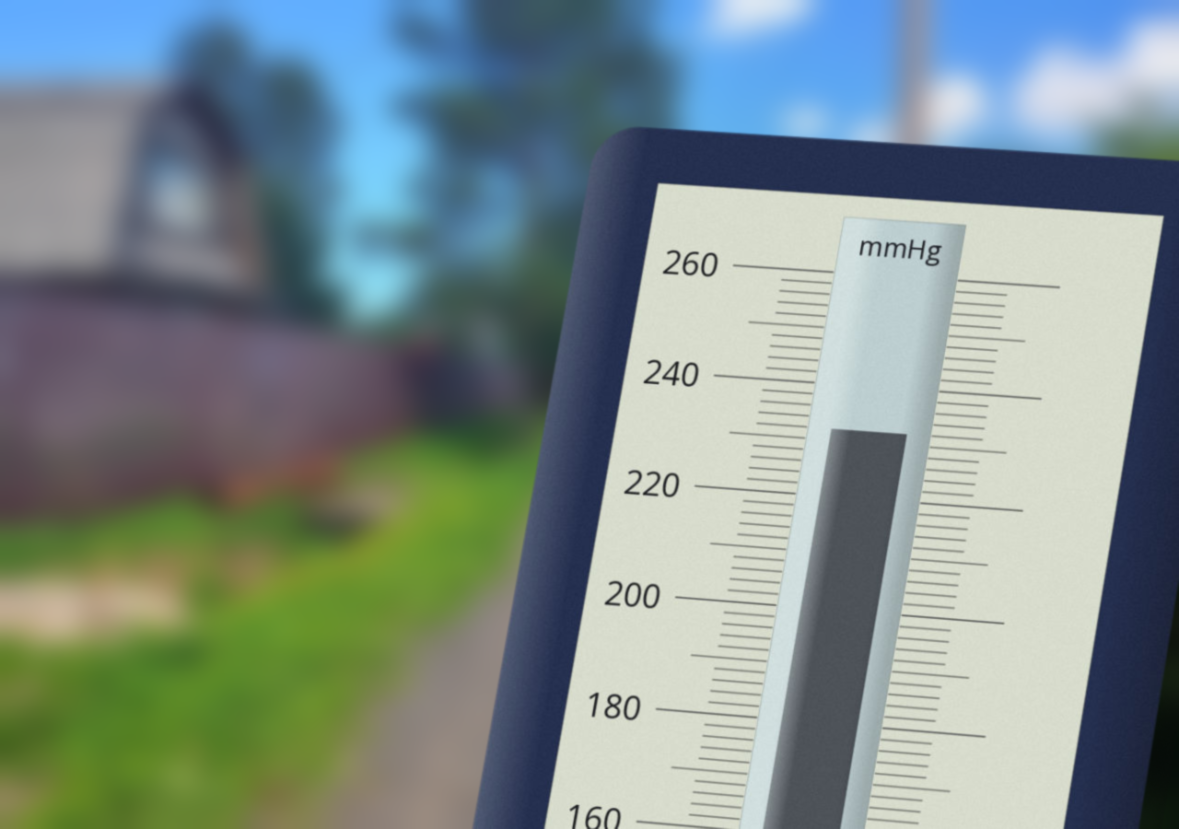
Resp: 232mmHg
